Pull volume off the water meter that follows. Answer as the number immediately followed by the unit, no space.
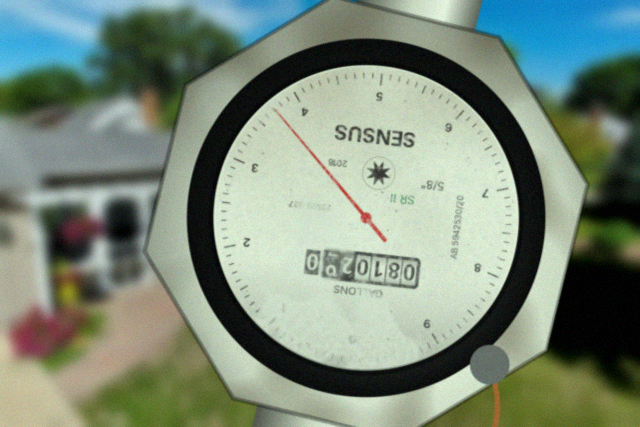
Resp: 810263.7gal
